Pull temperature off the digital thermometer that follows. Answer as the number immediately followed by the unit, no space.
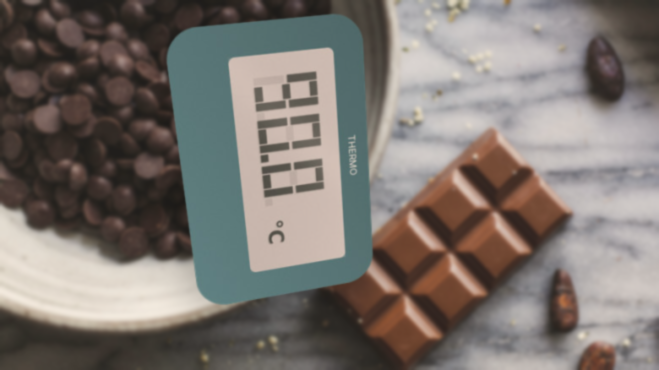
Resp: 90.0°C
